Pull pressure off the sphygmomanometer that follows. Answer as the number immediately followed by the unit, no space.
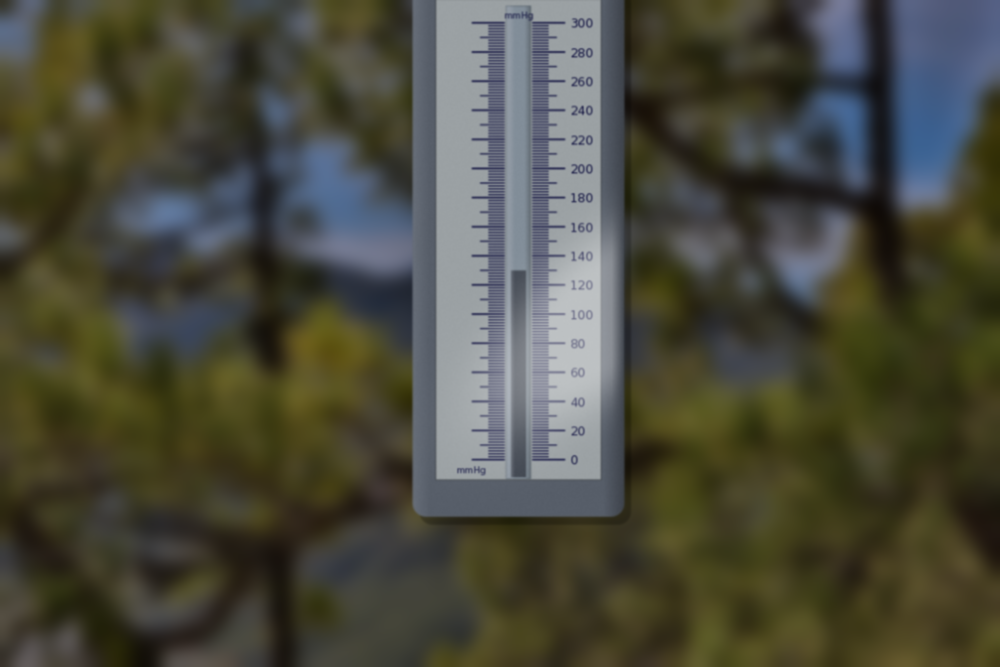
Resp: 130mmHg
